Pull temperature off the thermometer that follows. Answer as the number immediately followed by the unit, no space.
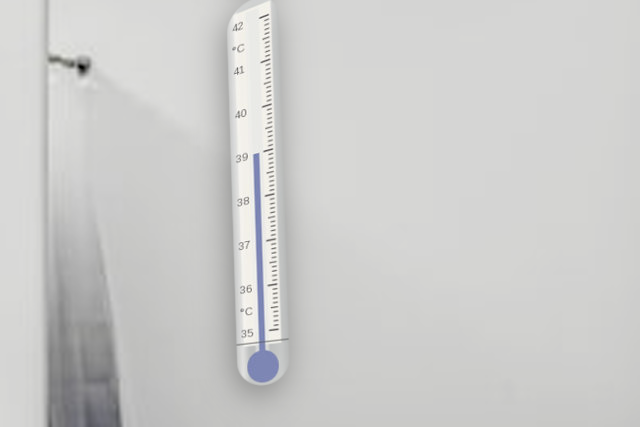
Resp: 39°C
